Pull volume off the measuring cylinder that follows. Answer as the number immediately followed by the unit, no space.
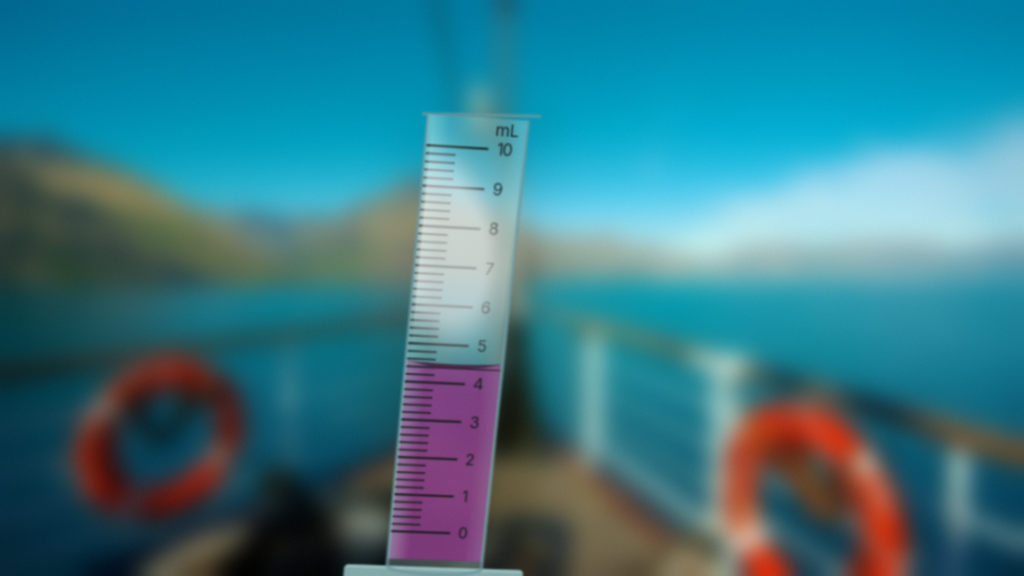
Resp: 4.4mL
